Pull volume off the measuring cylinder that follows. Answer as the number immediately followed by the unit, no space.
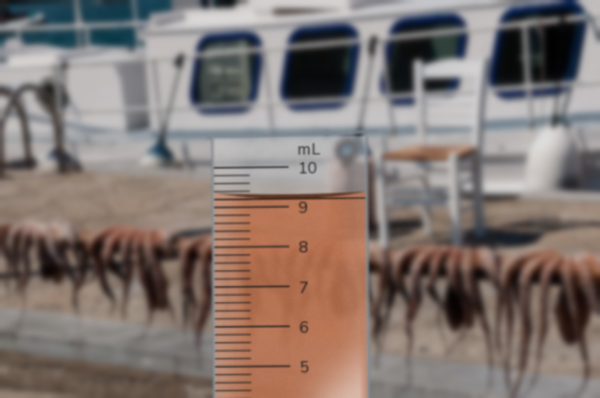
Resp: 9.2mL
